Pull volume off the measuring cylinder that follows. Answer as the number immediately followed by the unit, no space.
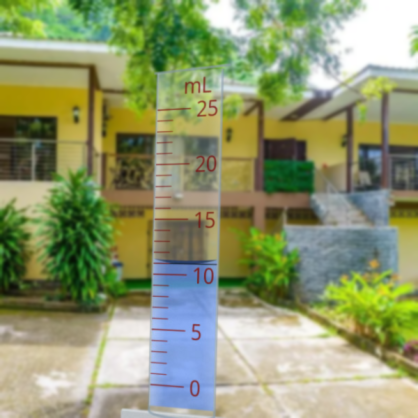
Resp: 11mL
